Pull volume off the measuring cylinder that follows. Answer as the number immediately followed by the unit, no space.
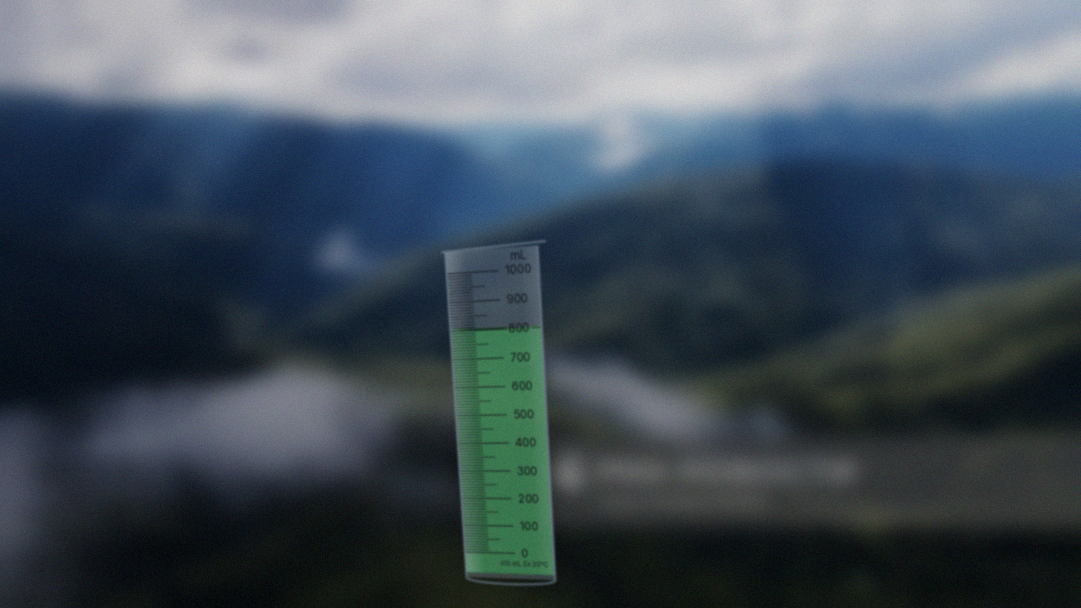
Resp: 800mL
